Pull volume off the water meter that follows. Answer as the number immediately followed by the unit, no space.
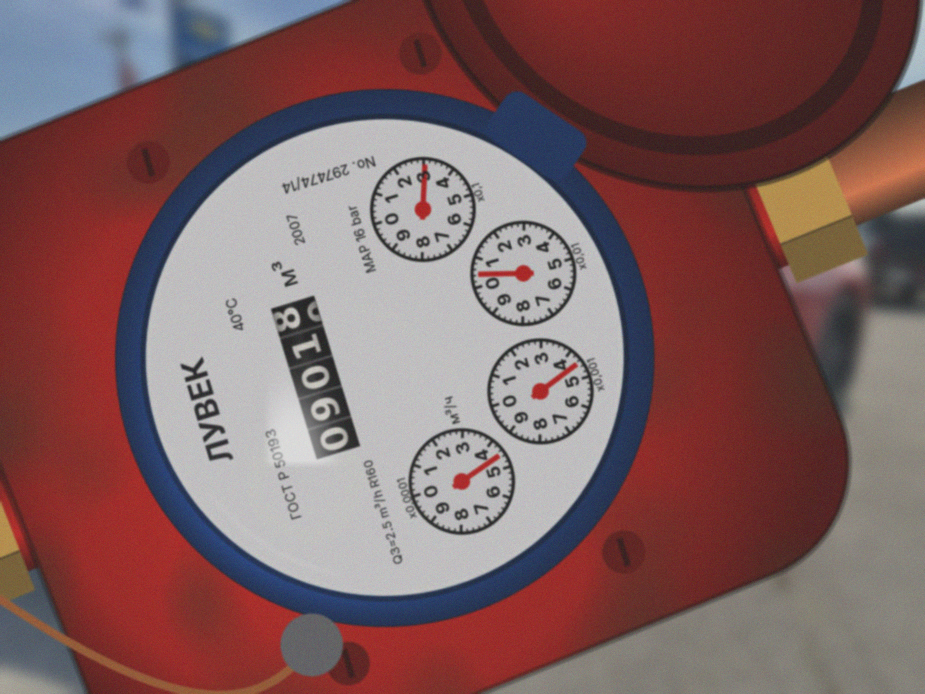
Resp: 9018.3044m³
